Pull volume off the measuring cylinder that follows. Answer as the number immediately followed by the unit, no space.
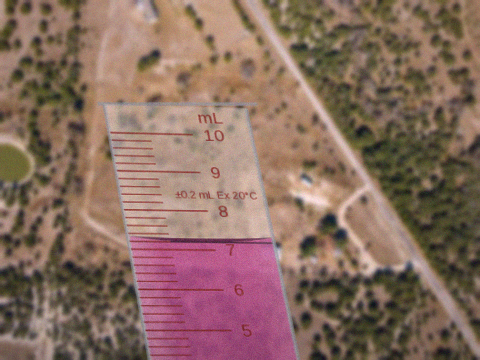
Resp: 7.2mL
